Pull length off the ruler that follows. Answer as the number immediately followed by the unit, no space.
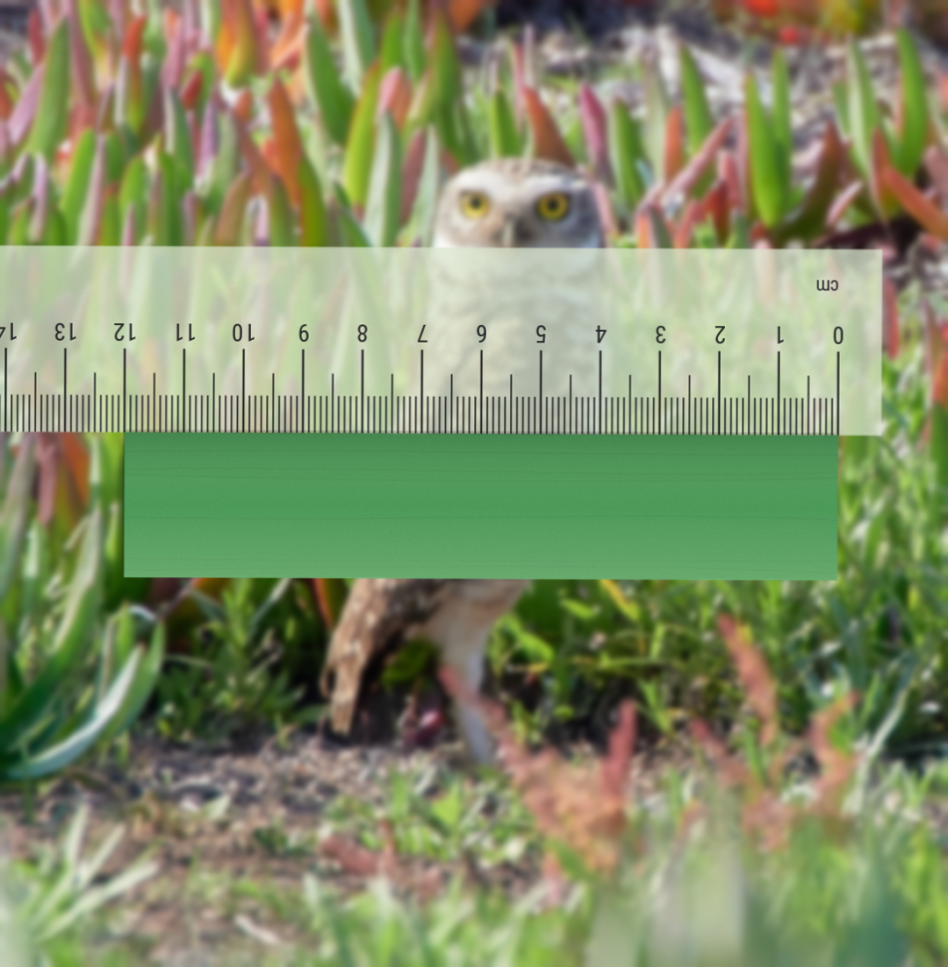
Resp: 12cm
